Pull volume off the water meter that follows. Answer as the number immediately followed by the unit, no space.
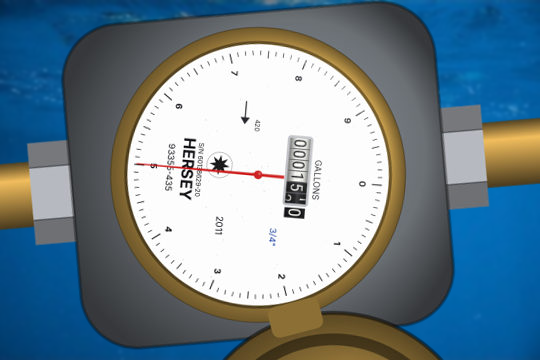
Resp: 1515.0gal
